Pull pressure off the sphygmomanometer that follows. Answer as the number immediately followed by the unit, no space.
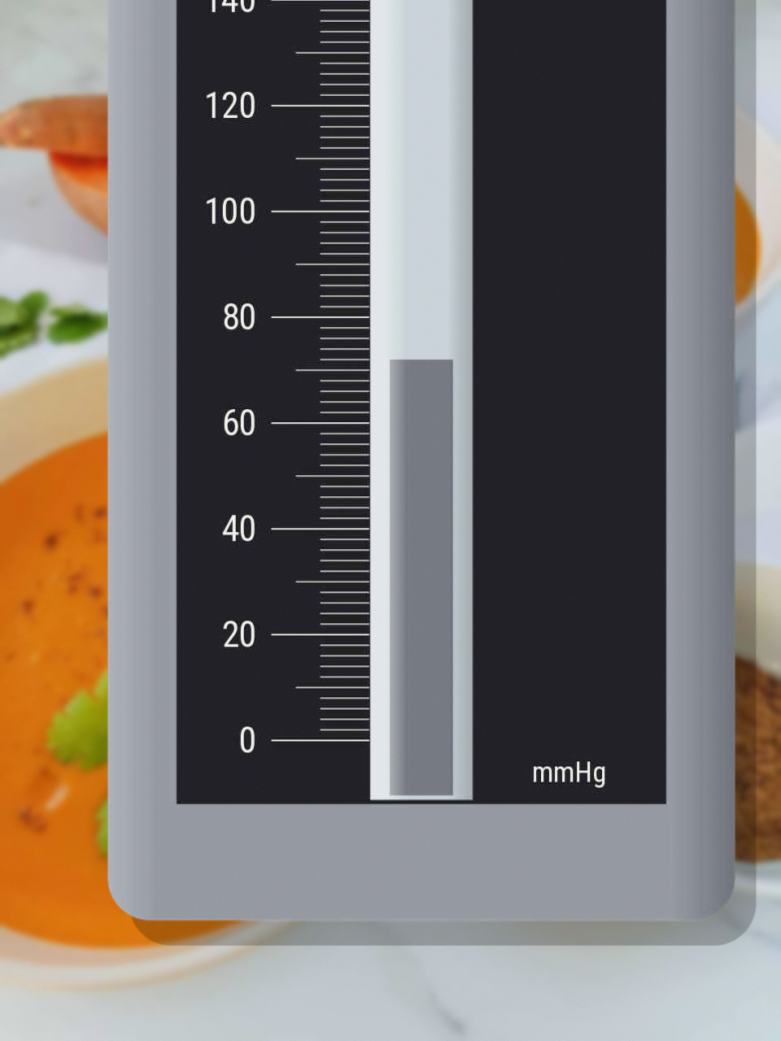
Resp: 72mmHg
